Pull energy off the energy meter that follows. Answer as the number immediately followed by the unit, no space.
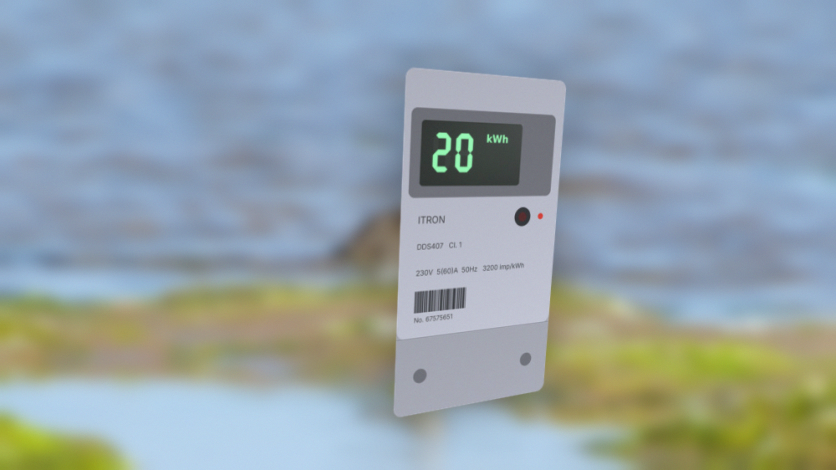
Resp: 20kWh
